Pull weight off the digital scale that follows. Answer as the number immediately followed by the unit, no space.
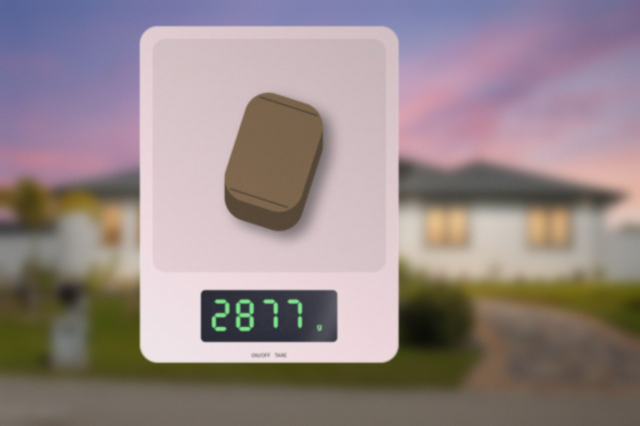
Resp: 2877g
